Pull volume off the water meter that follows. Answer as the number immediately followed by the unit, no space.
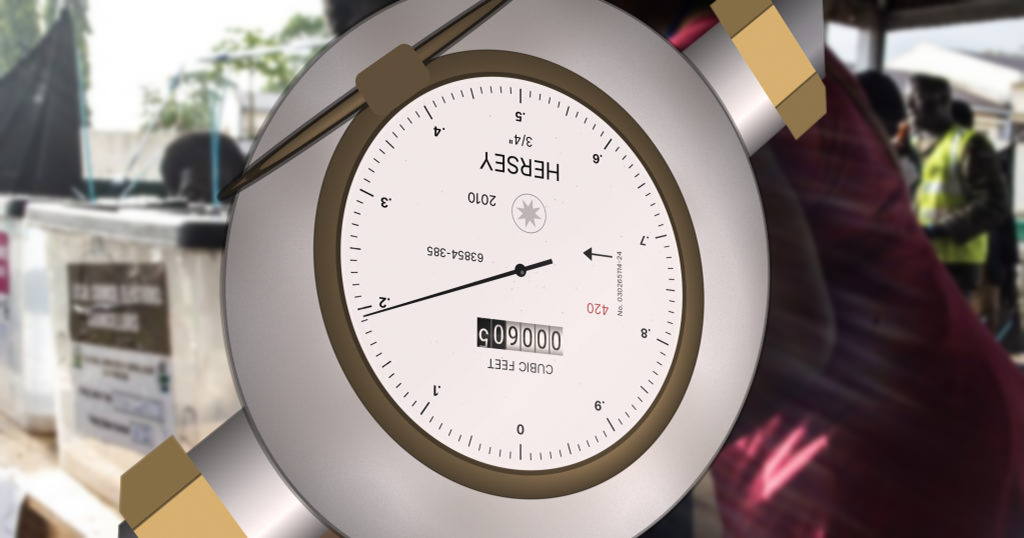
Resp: 605.19ft³
